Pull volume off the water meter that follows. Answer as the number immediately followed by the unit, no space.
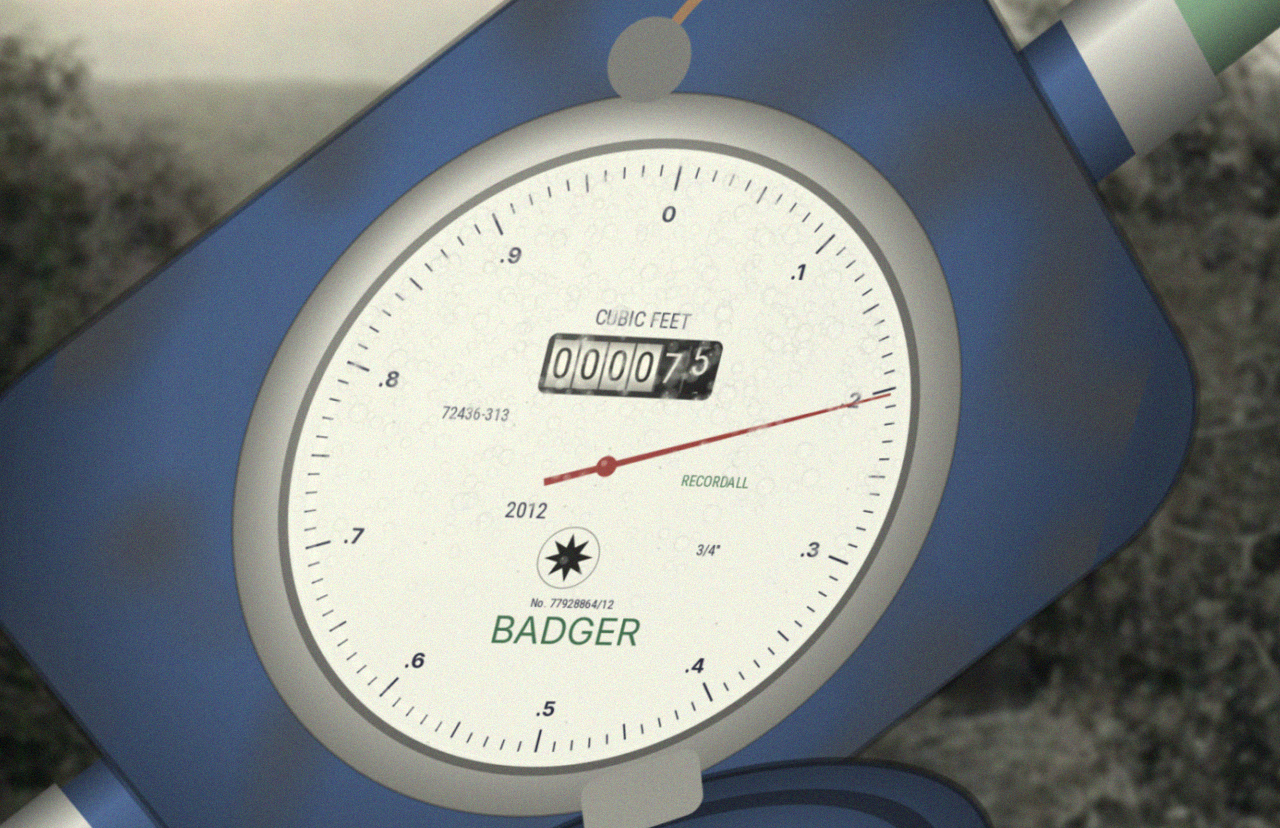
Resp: 75.20ft³
